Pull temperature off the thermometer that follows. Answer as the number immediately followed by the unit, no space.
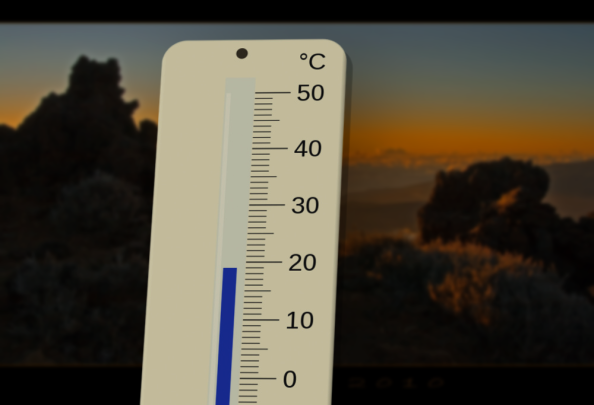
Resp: 19°C
